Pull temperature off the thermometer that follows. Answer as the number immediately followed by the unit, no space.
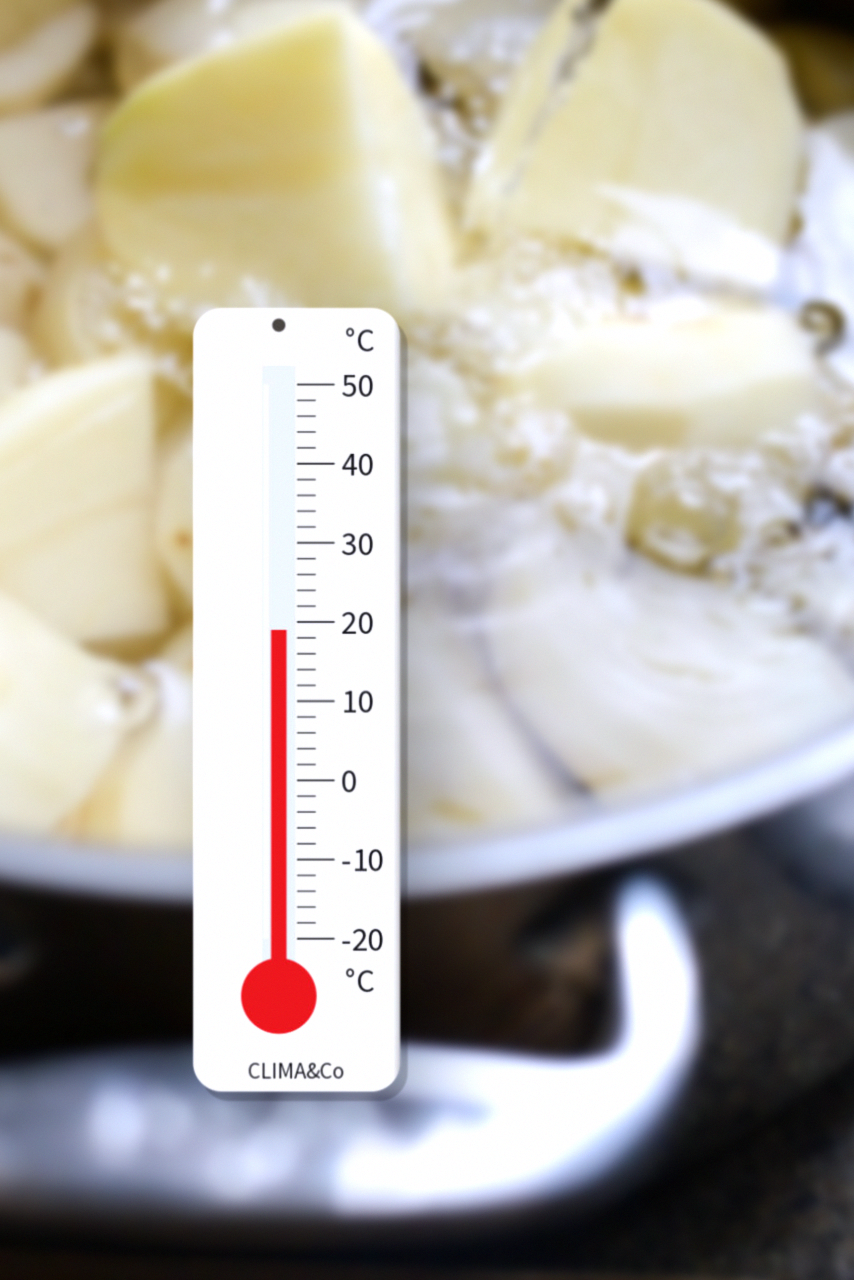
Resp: 19°C
